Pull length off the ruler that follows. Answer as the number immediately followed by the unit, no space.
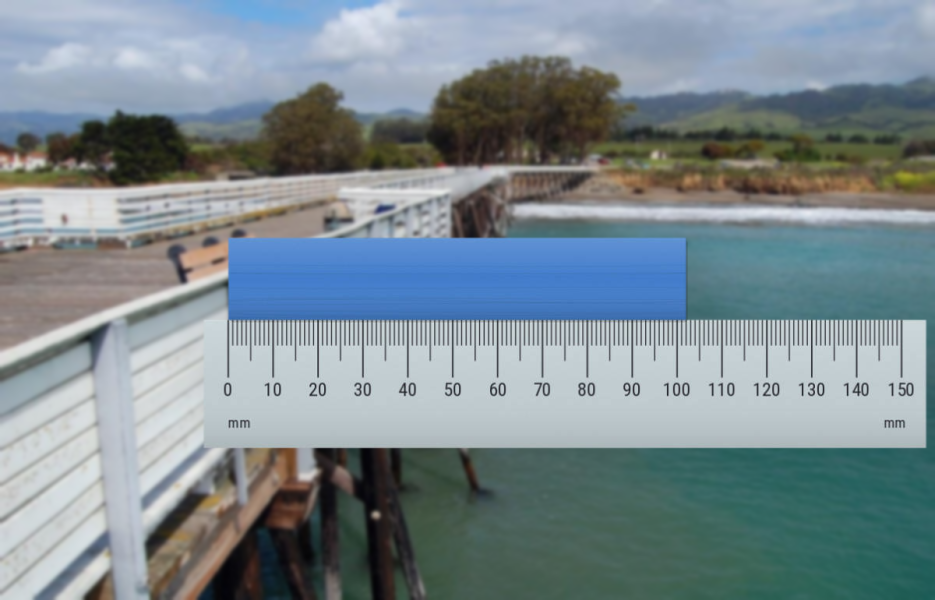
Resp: 102mm
